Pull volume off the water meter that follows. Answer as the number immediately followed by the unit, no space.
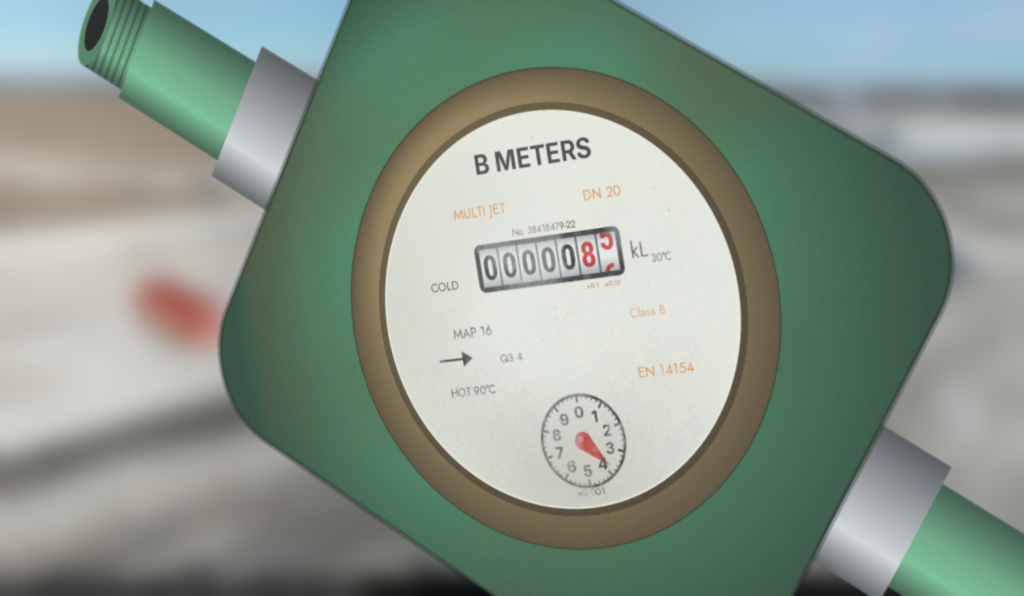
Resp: 0.853kL
